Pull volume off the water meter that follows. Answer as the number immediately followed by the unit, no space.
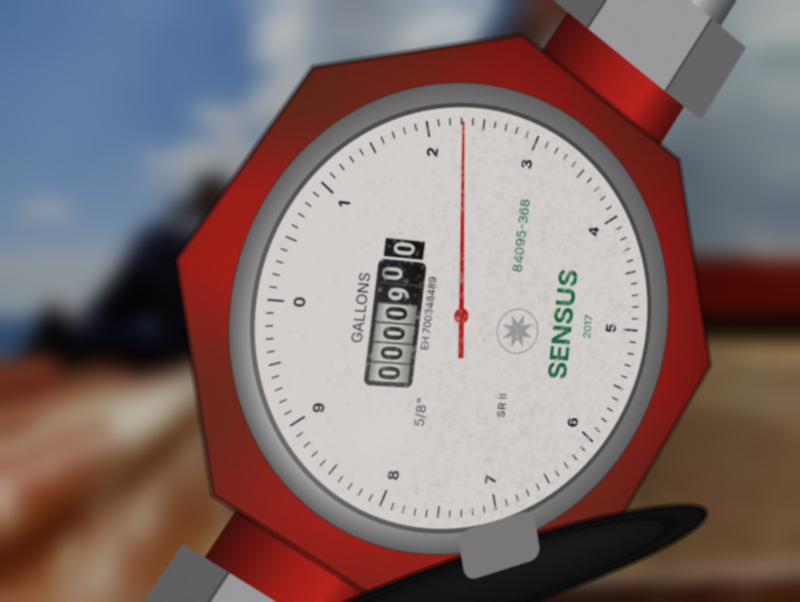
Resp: 902.3gal
